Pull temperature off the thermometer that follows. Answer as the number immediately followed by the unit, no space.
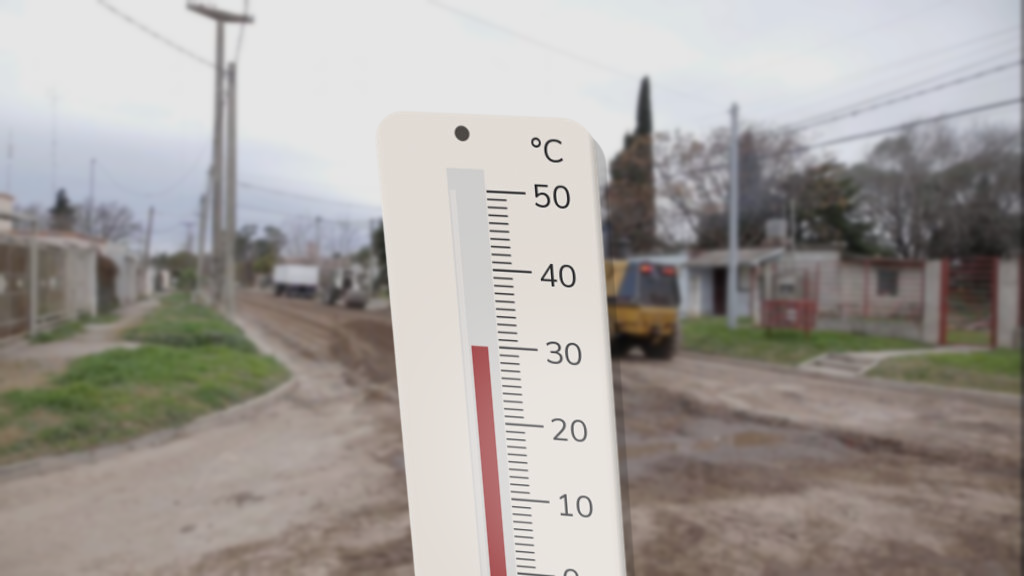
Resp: 30°C
